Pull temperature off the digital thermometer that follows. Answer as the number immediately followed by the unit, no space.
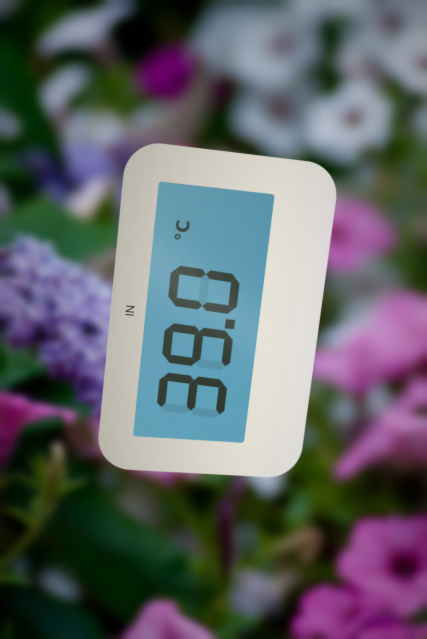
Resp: 39.0°C
